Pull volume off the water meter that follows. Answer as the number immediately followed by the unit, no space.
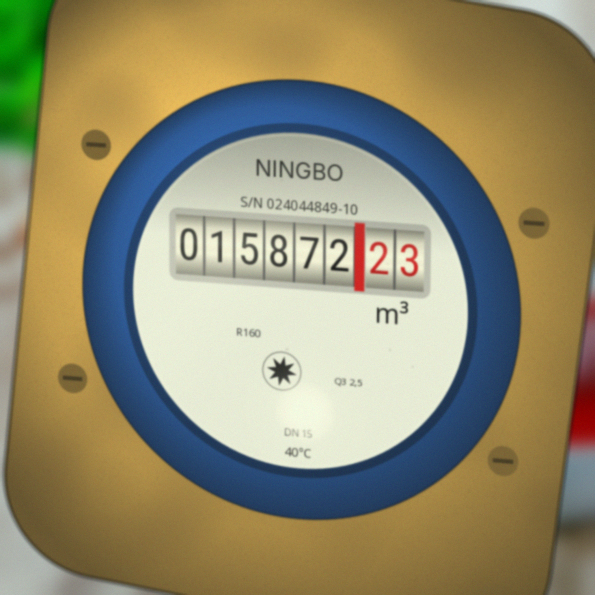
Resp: 15872.23m³
